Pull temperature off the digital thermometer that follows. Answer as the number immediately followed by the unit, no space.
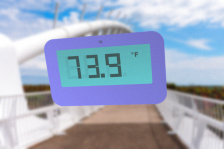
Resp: 73.9°F
